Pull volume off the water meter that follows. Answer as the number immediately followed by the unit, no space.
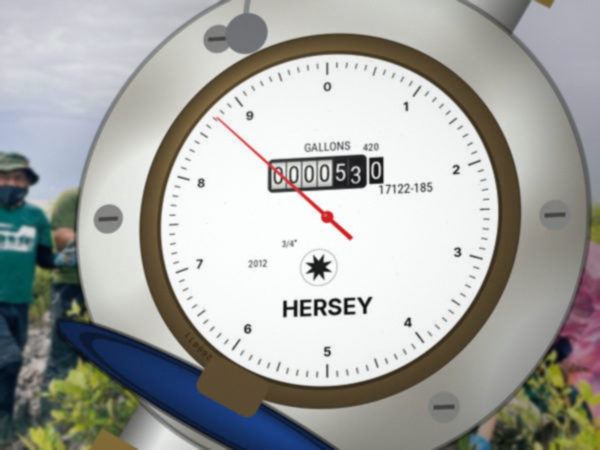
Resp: 528.7gal
